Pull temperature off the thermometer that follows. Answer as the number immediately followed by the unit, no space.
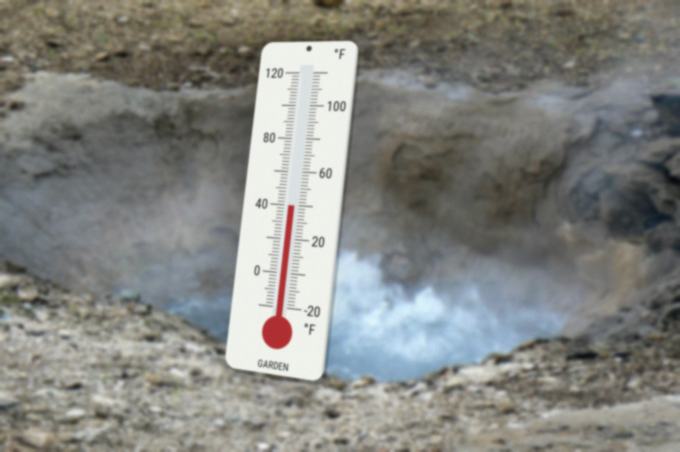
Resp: 40°F
